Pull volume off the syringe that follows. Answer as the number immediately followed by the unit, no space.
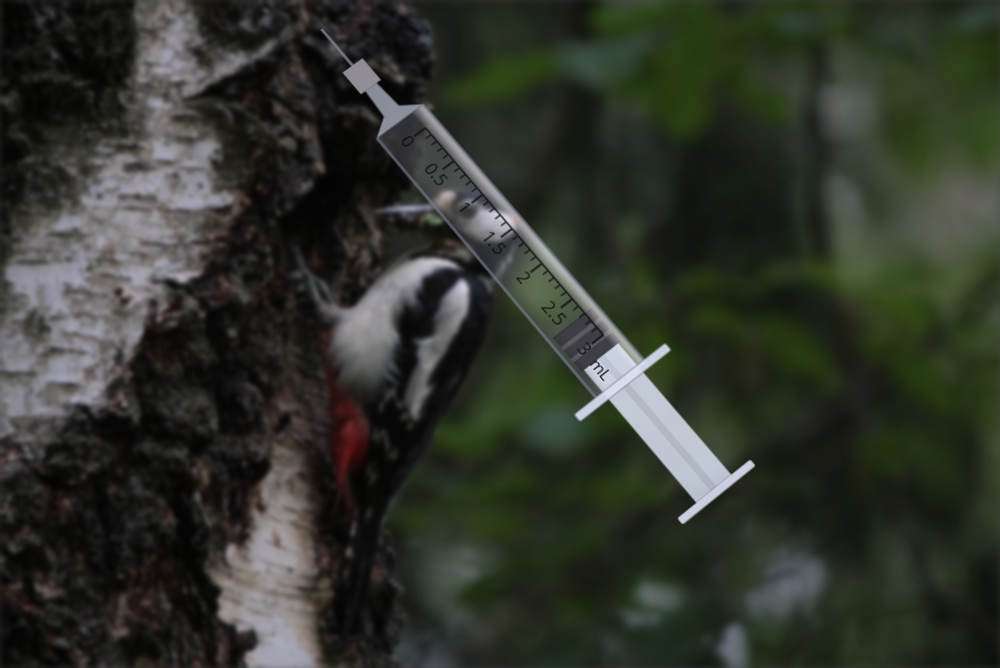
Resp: 2.7mL
